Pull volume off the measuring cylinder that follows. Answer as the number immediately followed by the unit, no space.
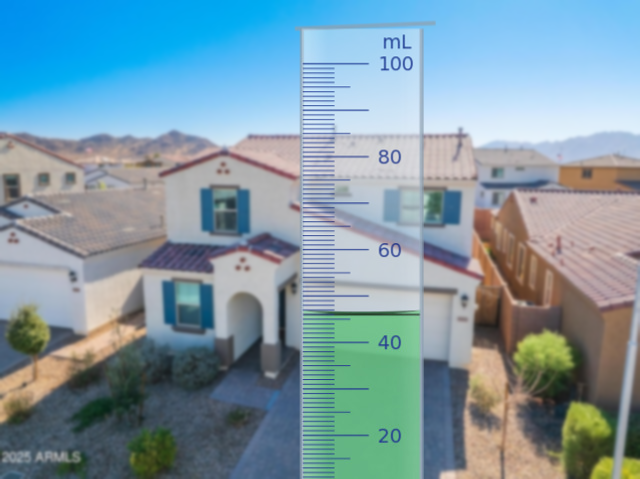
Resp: 46mL
